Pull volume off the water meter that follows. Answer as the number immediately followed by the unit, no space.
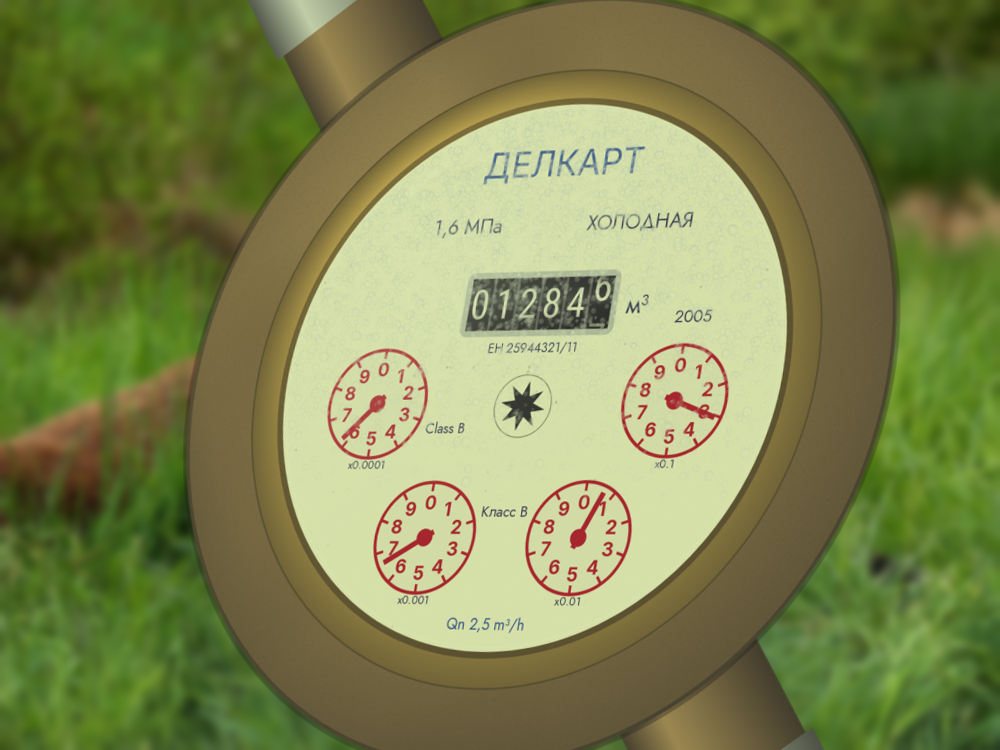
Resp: 12846.3066m³
